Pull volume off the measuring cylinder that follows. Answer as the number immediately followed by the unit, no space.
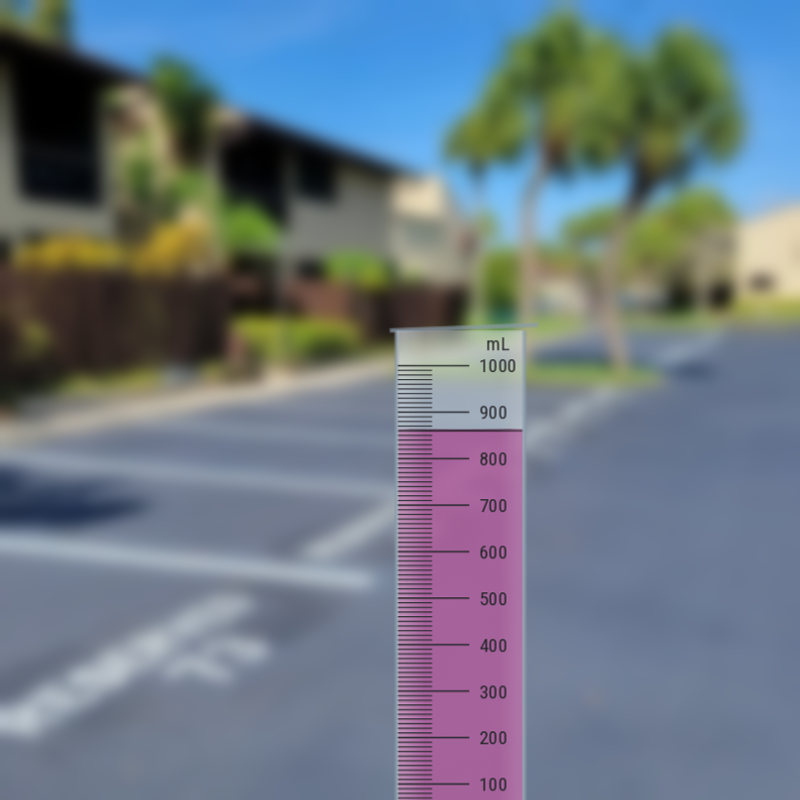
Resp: 860mL
